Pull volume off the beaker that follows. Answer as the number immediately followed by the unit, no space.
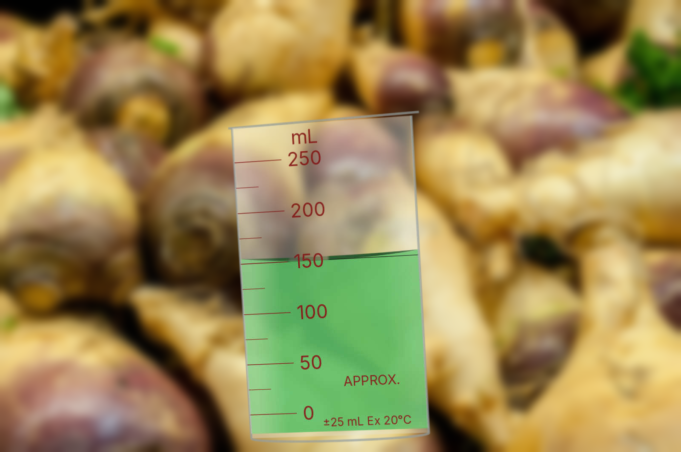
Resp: 150mL
